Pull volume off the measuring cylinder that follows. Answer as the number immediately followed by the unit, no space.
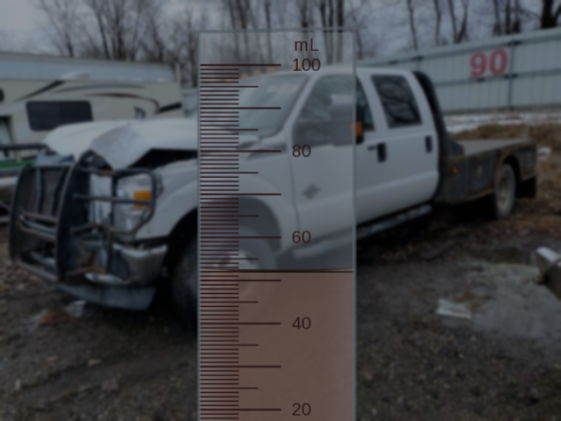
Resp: 52mL
